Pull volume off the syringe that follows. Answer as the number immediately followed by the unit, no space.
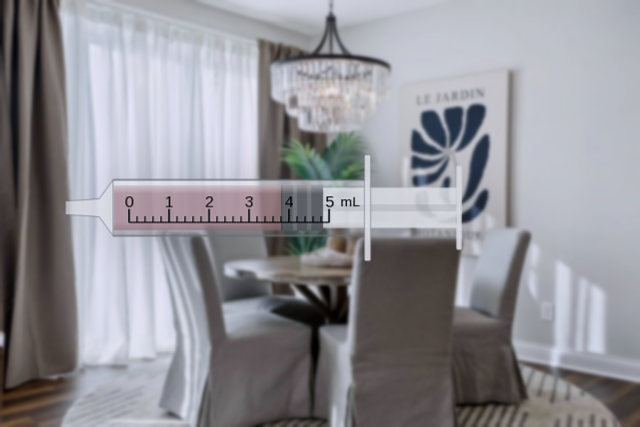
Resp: 3.8mL
